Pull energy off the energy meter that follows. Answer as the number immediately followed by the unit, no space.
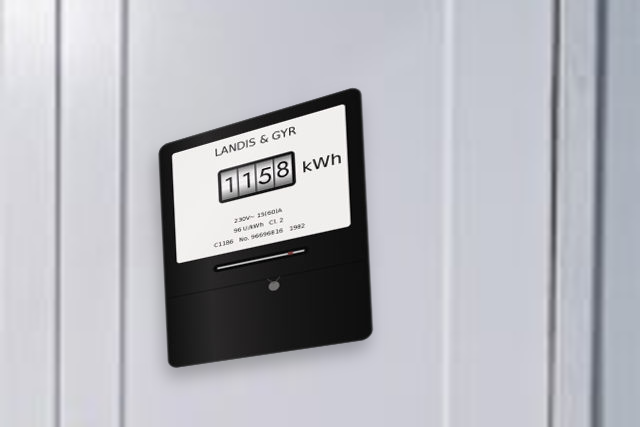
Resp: 1158kWh
